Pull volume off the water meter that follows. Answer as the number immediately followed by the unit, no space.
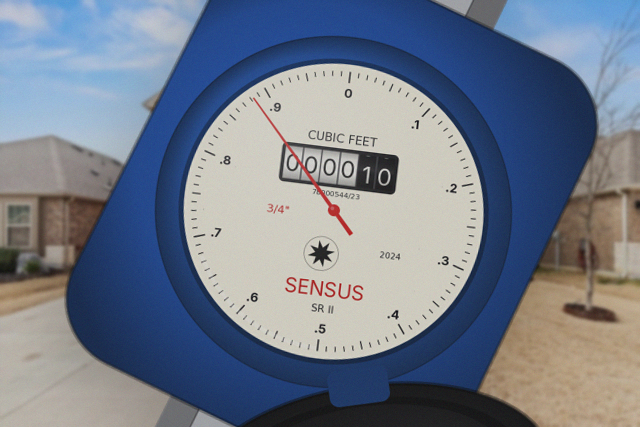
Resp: 9.88ft³
